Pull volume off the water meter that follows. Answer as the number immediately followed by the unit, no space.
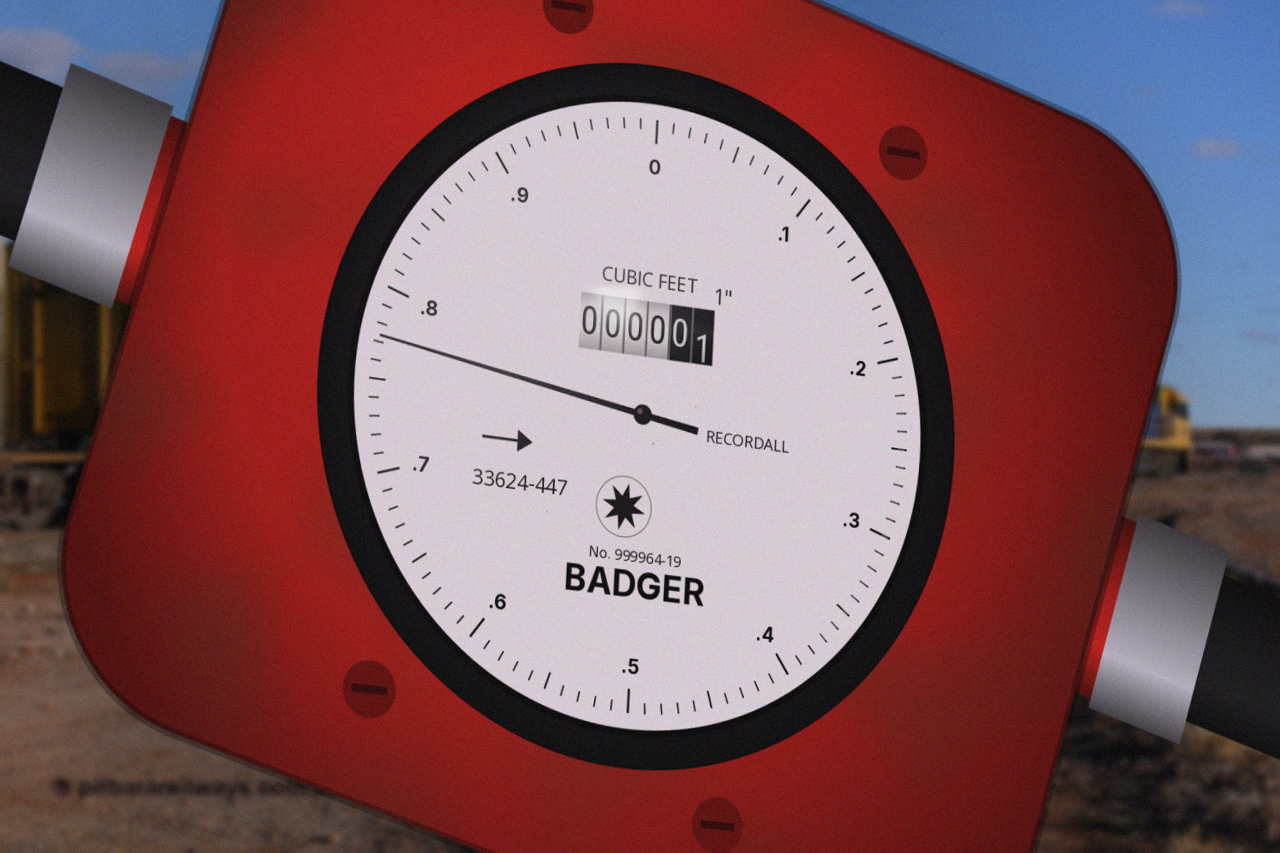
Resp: 0.77ft³
